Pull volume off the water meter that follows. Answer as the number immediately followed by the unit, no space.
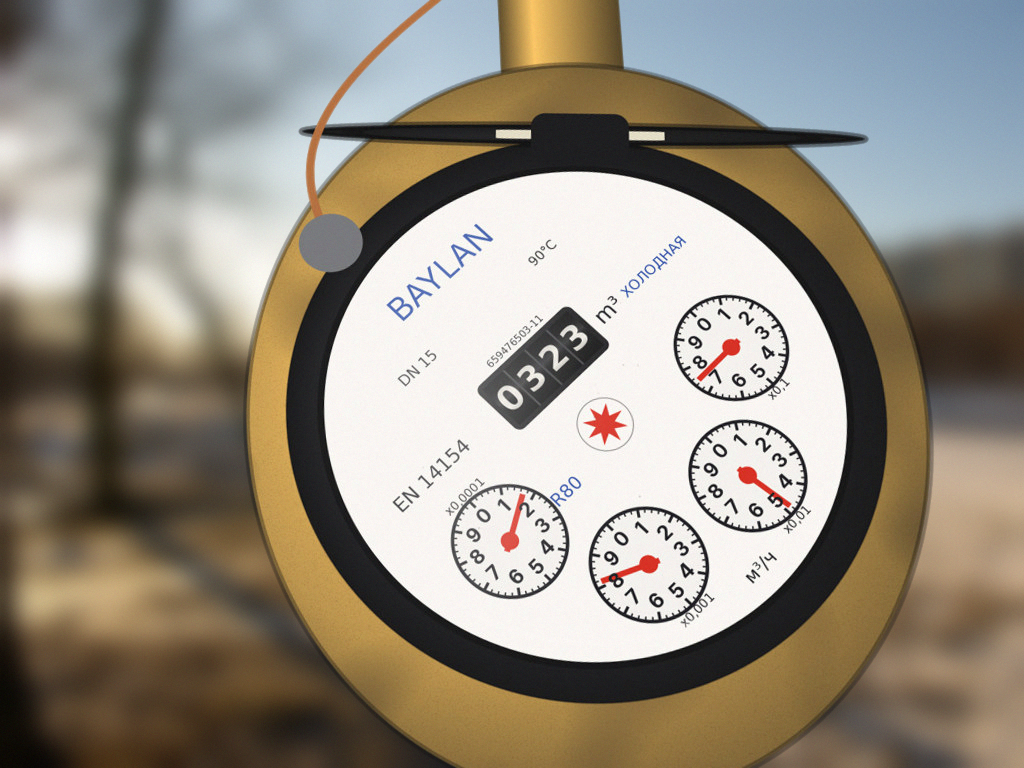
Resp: 323.7481m³
